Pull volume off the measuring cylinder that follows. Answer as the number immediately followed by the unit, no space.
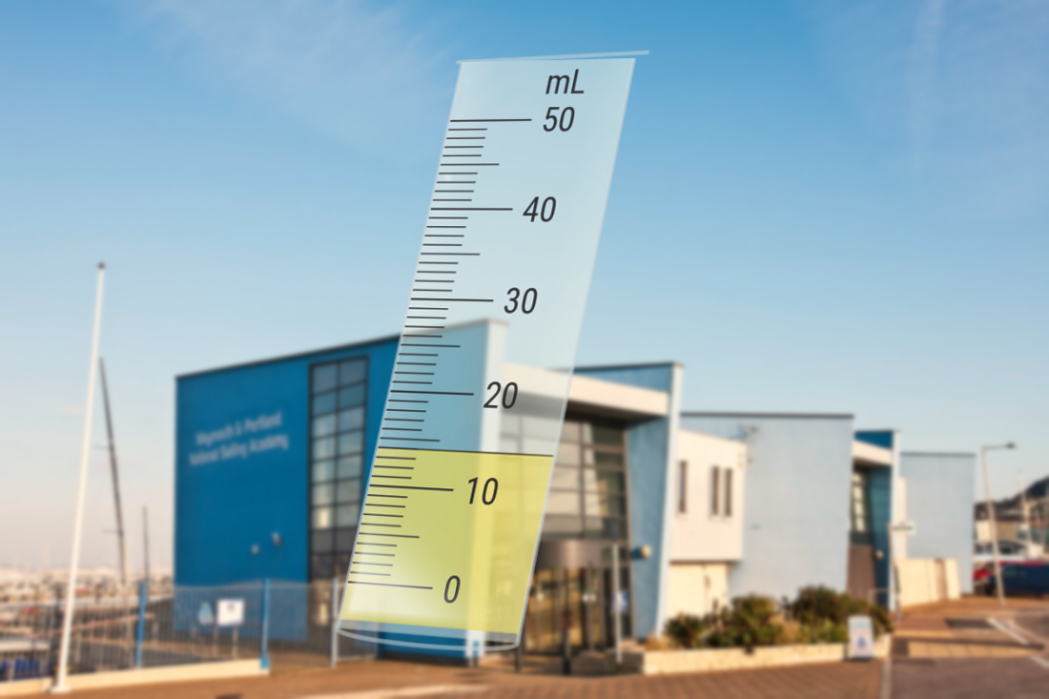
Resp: 14mL
